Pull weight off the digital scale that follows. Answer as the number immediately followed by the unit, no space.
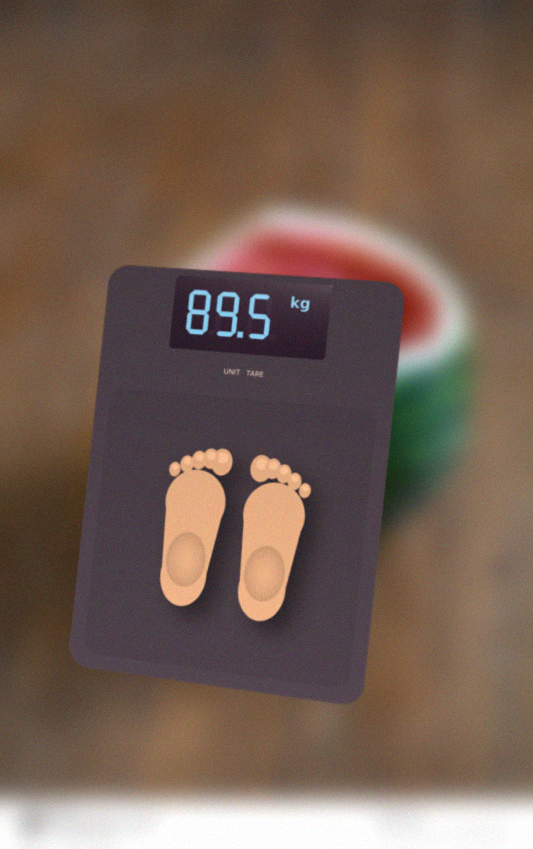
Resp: 89.5kg
